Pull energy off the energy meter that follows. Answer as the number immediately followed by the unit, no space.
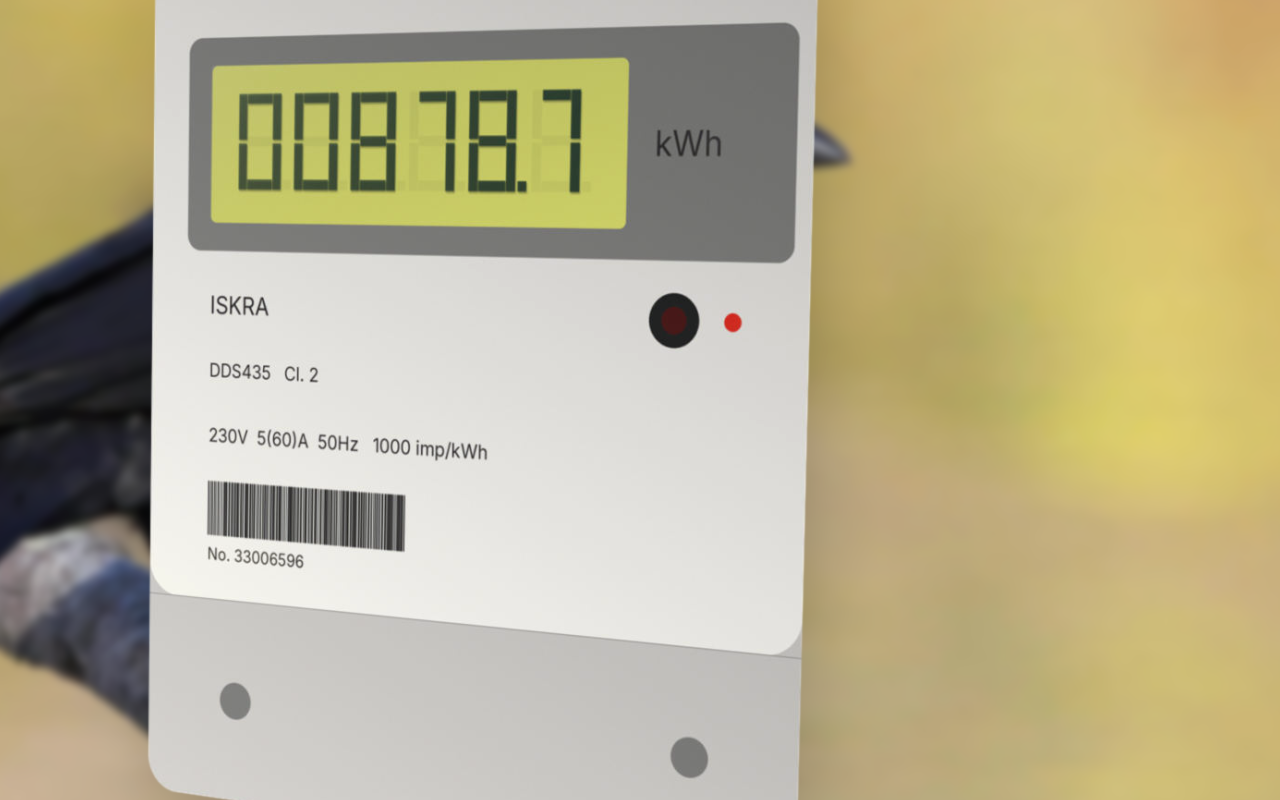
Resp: 878.7kWh
